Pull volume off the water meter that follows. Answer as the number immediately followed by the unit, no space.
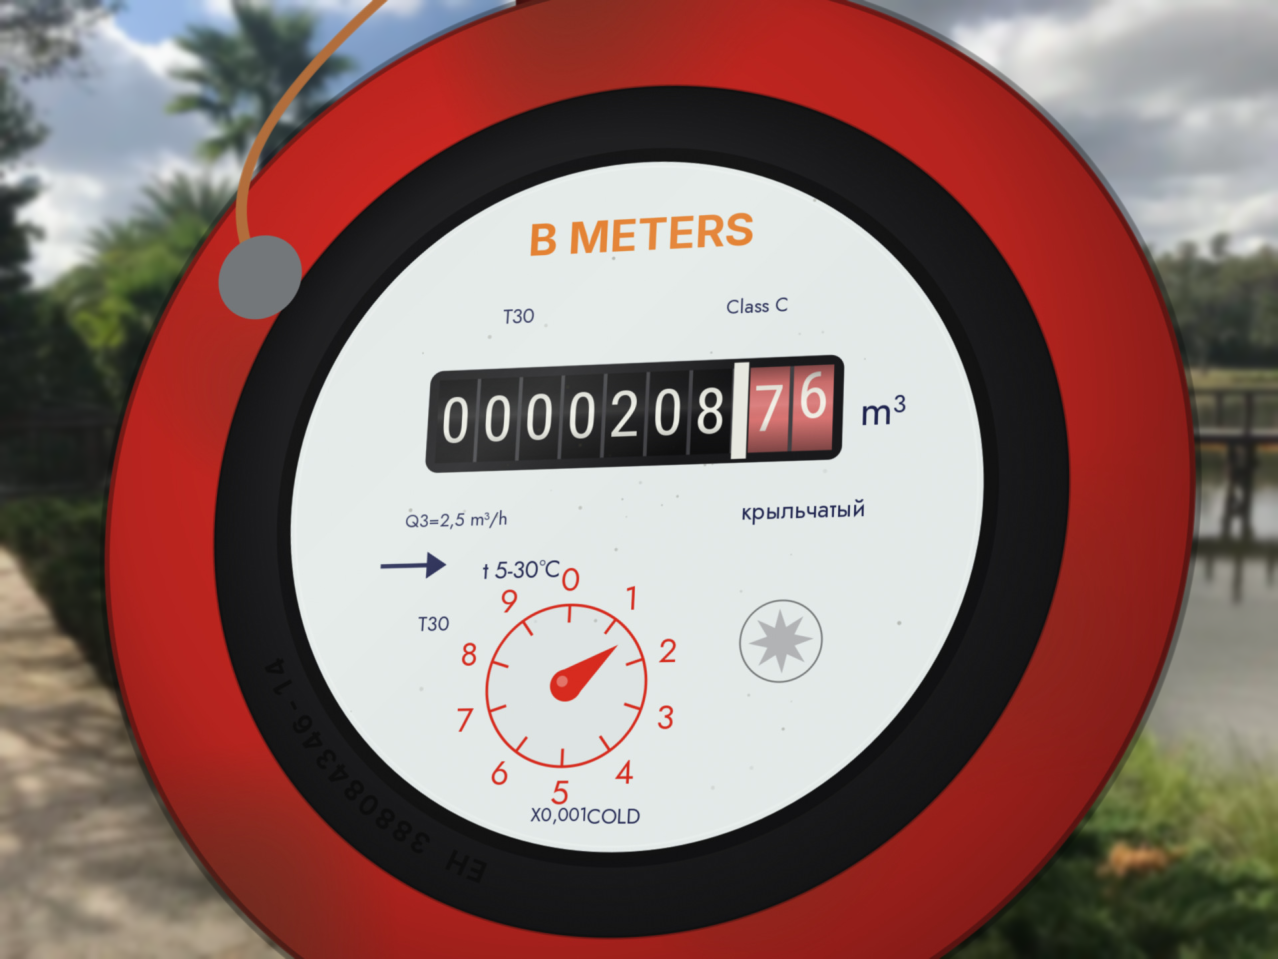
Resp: 208.761m³
